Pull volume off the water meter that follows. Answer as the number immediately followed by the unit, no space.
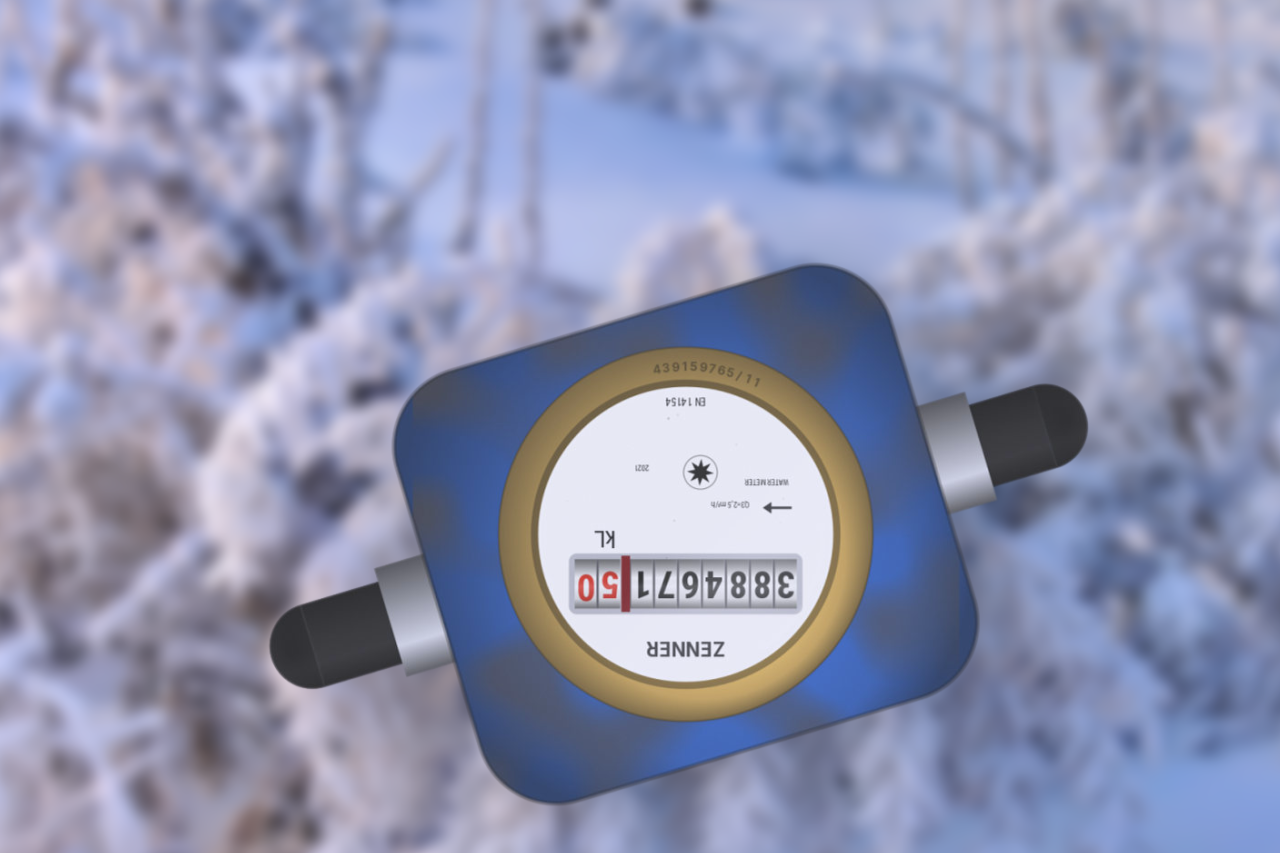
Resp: 3884671.50kL
